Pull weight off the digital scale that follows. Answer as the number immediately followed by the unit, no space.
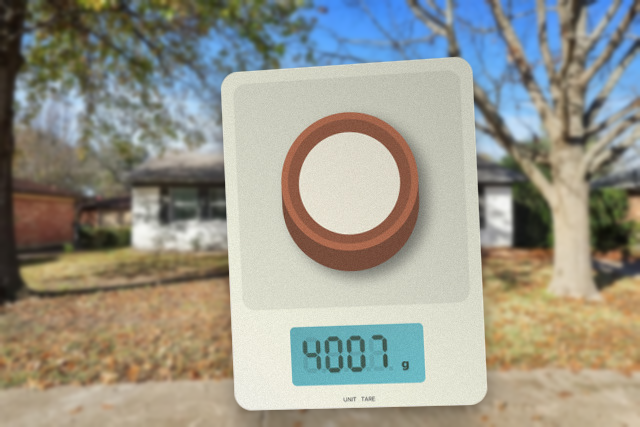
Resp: 4007g
